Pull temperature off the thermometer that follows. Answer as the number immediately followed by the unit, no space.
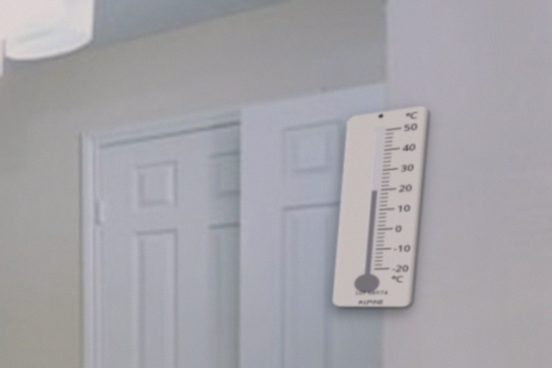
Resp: 20°C
